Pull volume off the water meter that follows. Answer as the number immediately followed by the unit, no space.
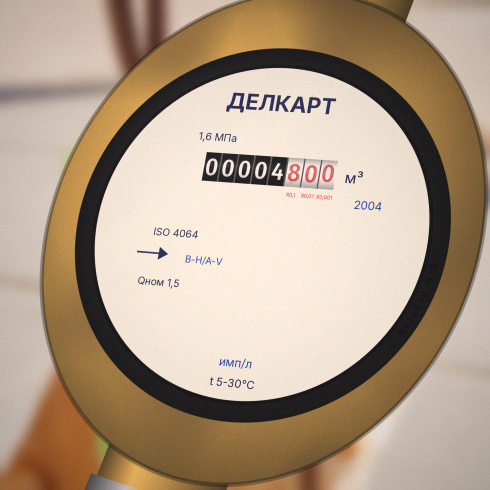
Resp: 4.800m³
